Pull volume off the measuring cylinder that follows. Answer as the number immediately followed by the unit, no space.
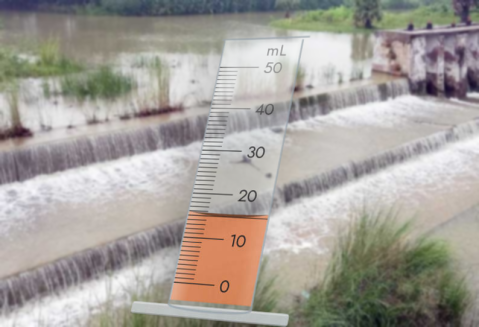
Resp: 15mL
